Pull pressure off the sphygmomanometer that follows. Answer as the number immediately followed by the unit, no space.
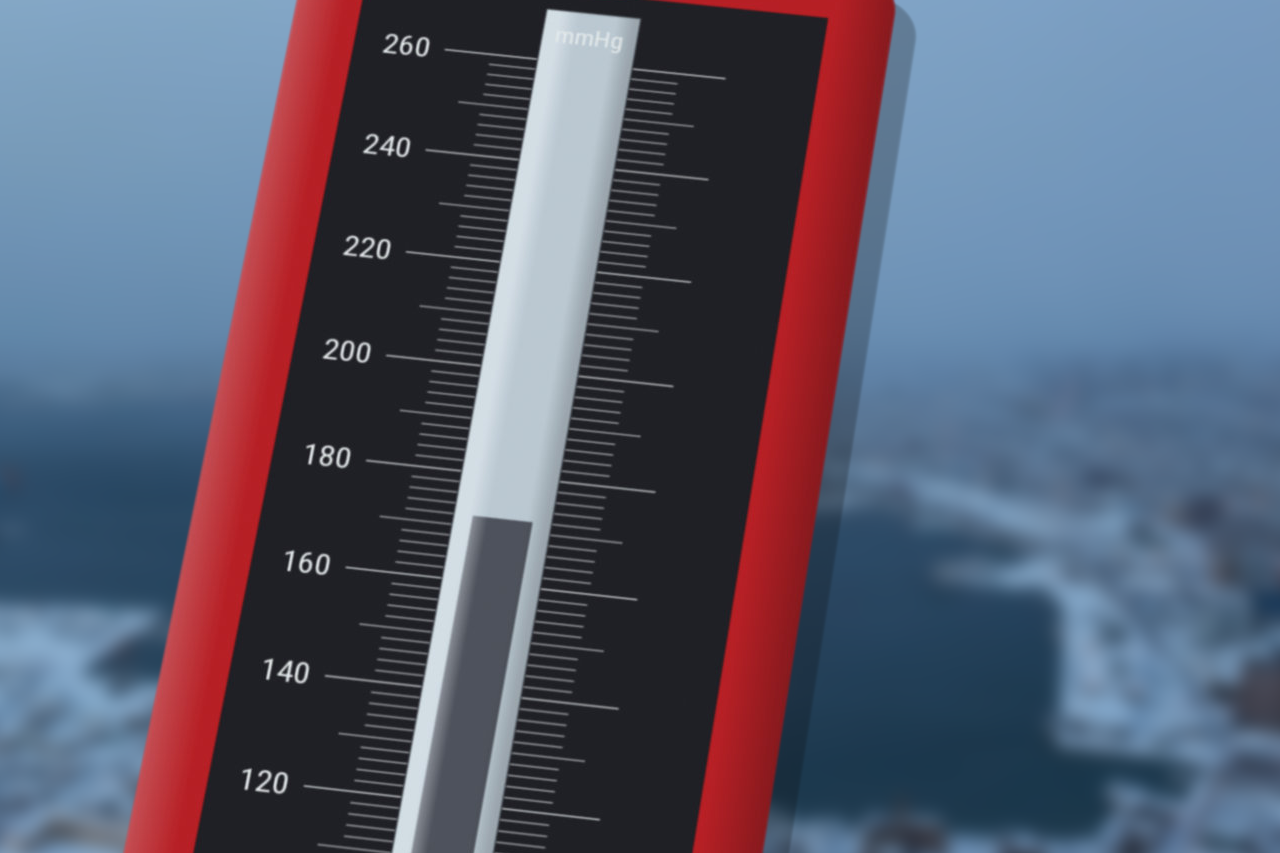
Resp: 172mmHg
